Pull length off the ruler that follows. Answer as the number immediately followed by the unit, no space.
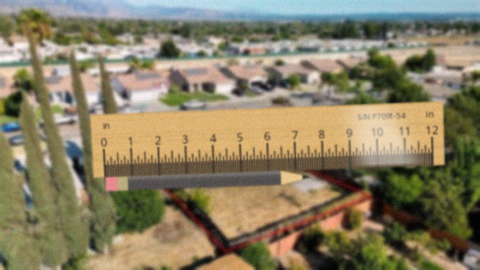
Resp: 7.5in
